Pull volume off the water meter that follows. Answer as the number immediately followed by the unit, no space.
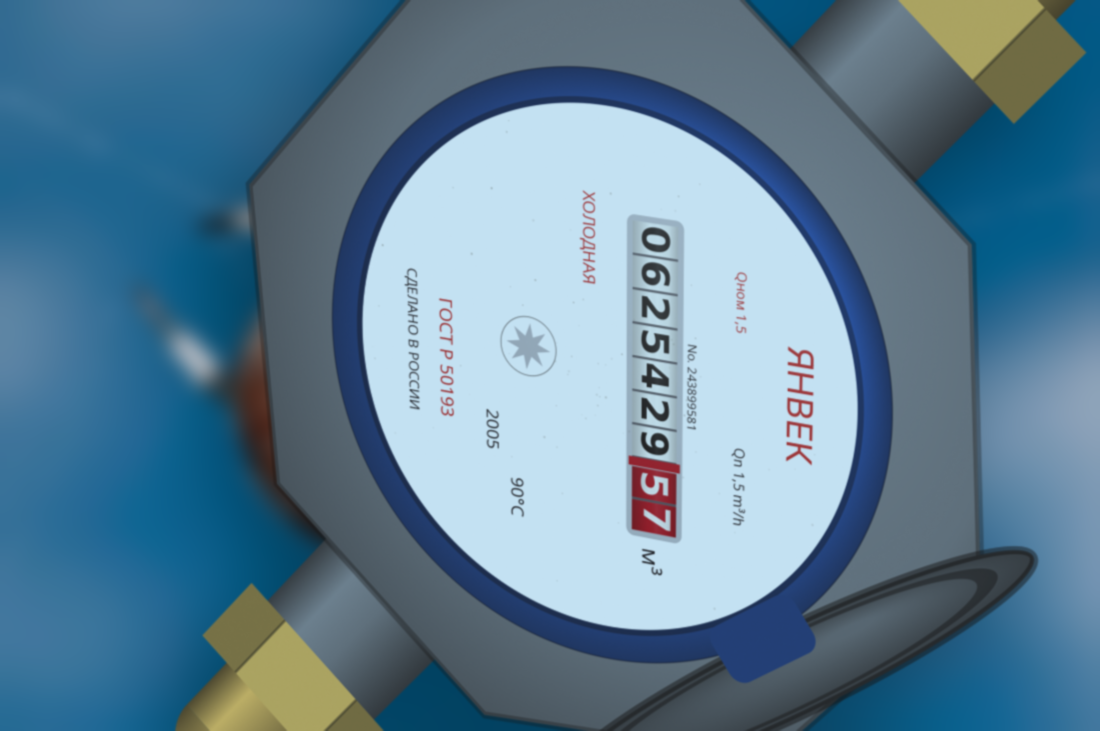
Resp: 625429.57m³
